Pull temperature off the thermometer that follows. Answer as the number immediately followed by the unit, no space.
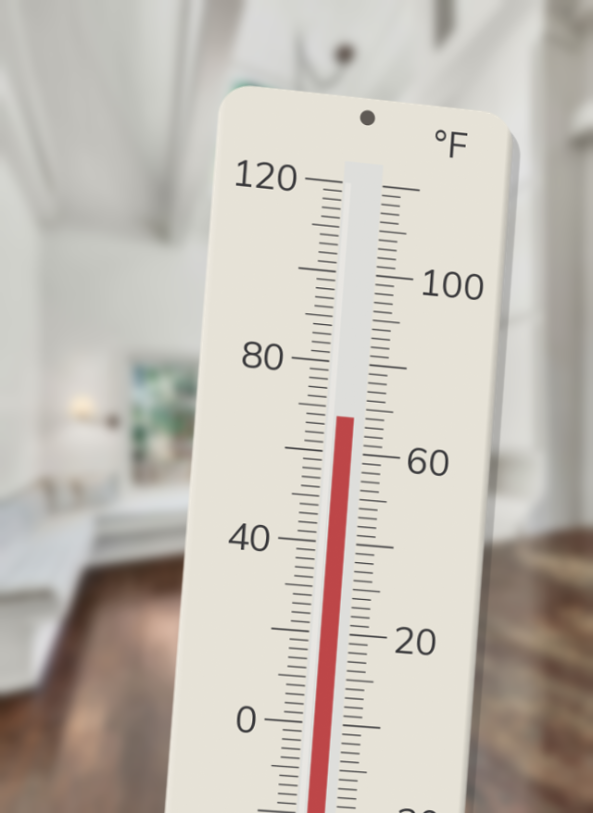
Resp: 68°F
